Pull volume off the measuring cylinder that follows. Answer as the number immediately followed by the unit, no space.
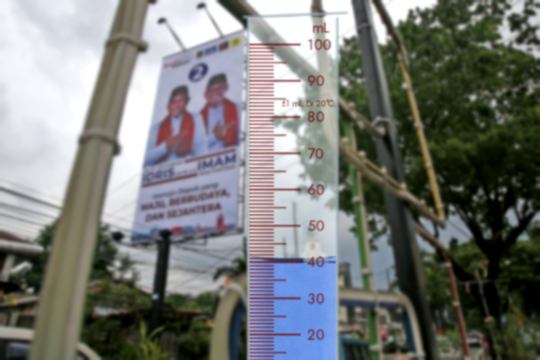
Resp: 40mL
